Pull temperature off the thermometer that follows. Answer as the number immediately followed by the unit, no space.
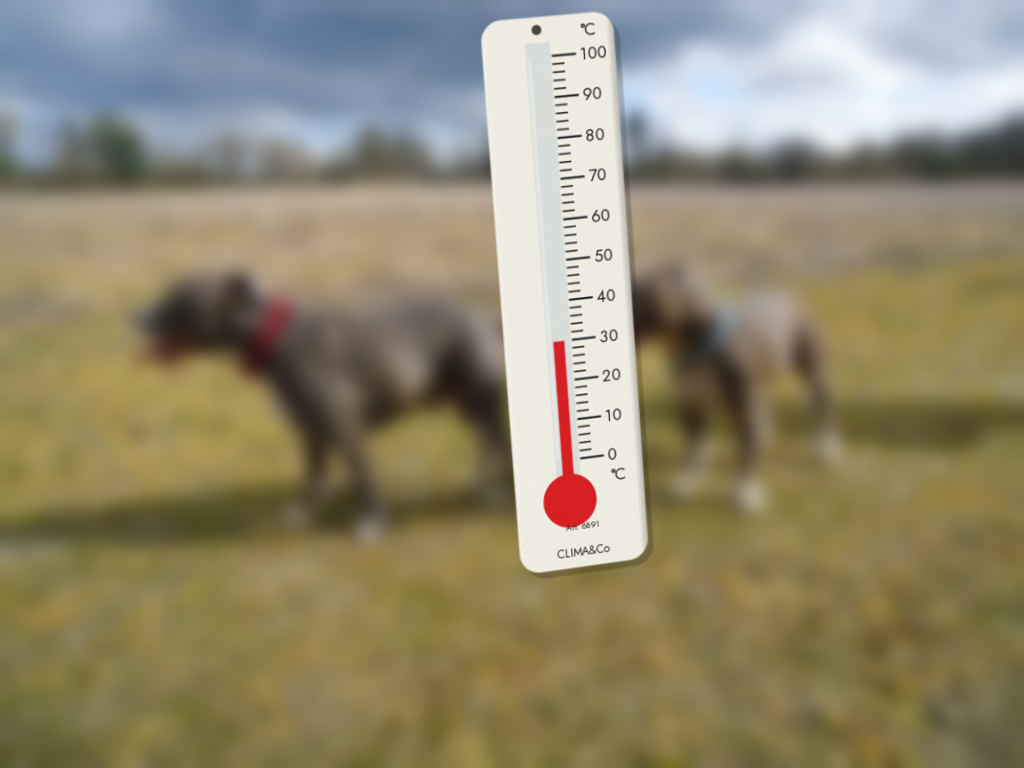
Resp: 30°C
